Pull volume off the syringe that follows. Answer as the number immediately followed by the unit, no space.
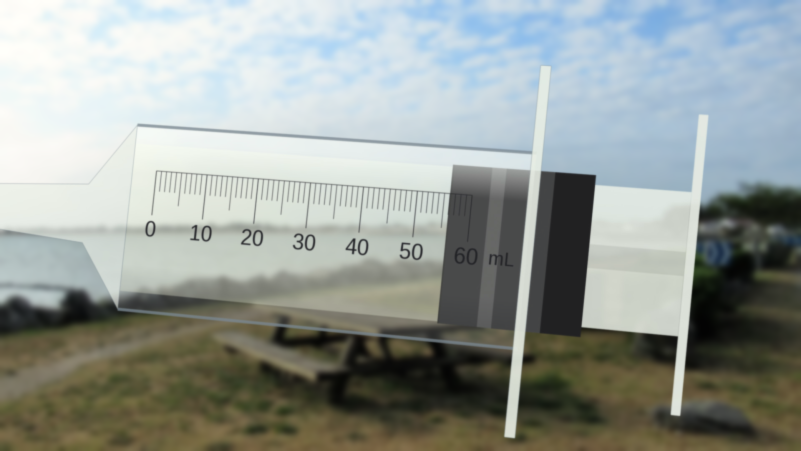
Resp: 56mL
